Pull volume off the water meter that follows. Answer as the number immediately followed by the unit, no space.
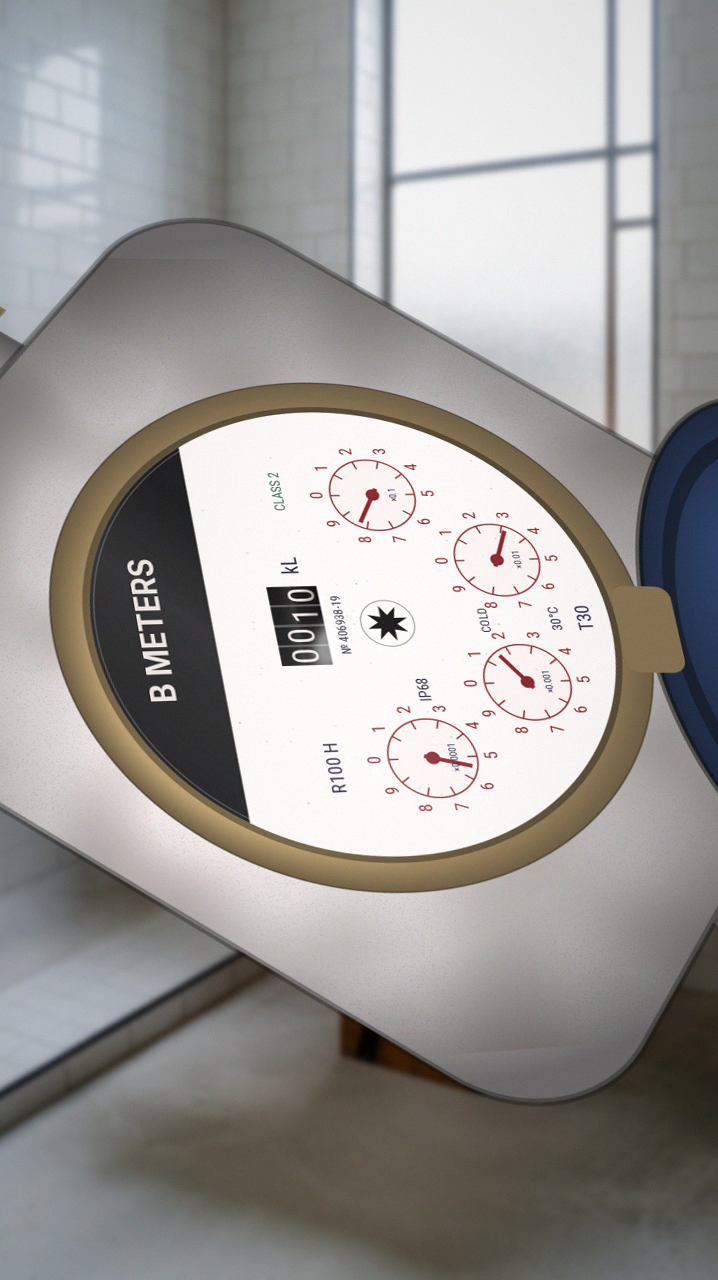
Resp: 9.8315kL
